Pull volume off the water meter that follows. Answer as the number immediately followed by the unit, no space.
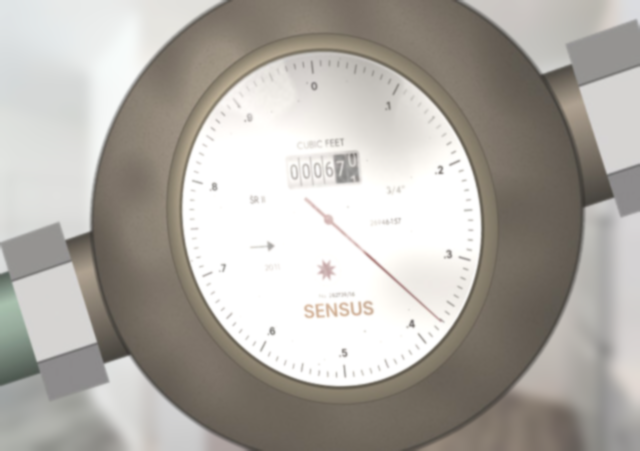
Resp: 670.37ft³
